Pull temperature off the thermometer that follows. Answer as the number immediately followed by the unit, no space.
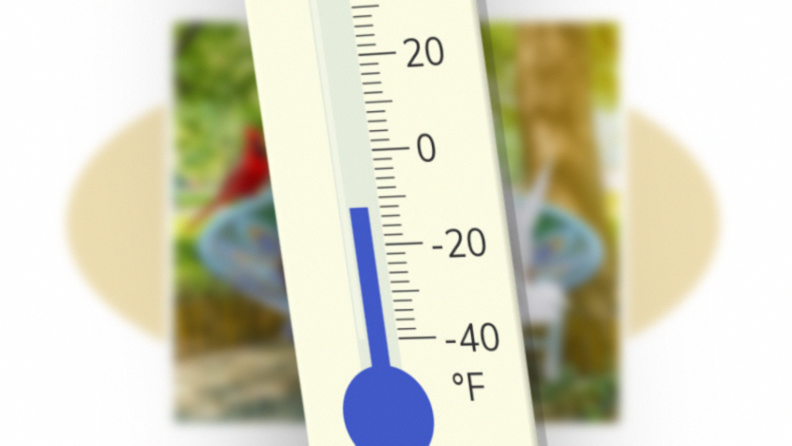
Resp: -12°F
